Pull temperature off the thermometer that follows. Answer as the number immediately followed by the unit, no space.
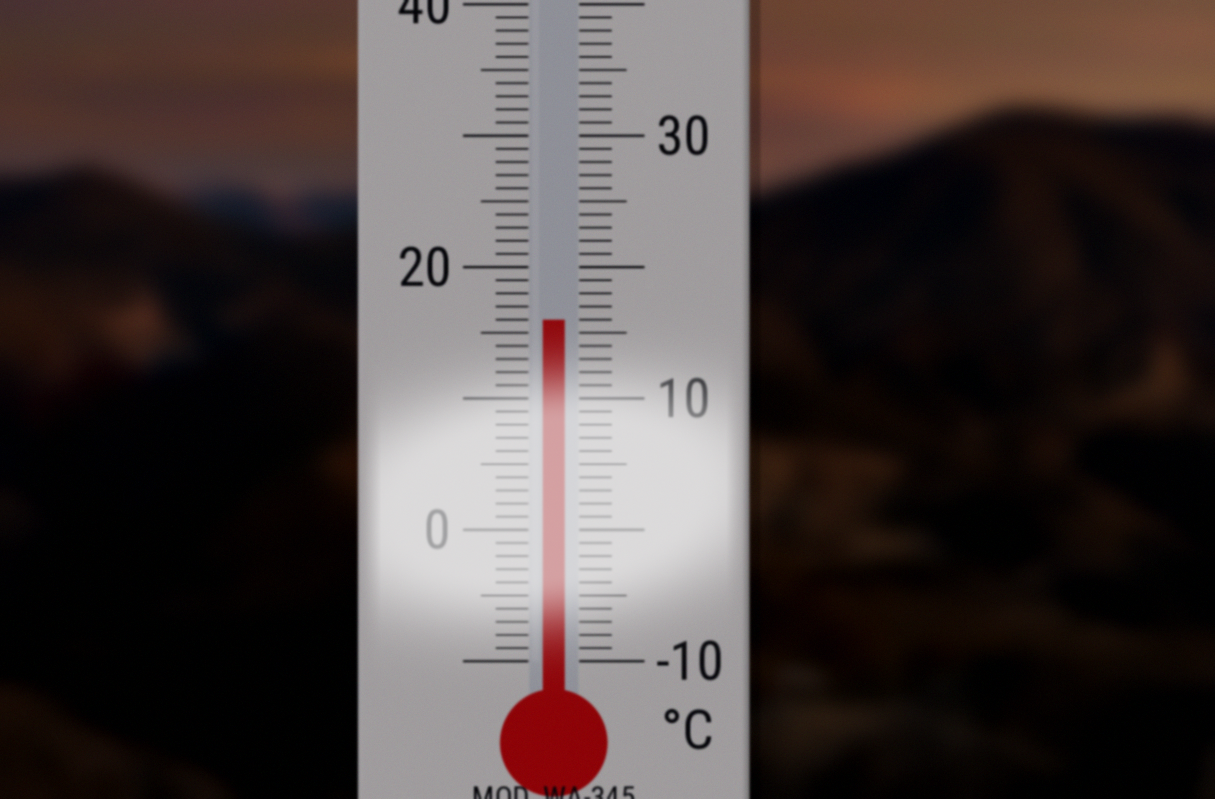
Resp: 16°C
